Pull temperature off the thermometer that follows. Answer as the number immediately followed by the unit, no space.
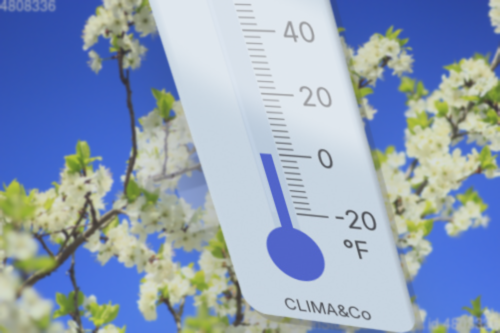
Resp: 0°F
